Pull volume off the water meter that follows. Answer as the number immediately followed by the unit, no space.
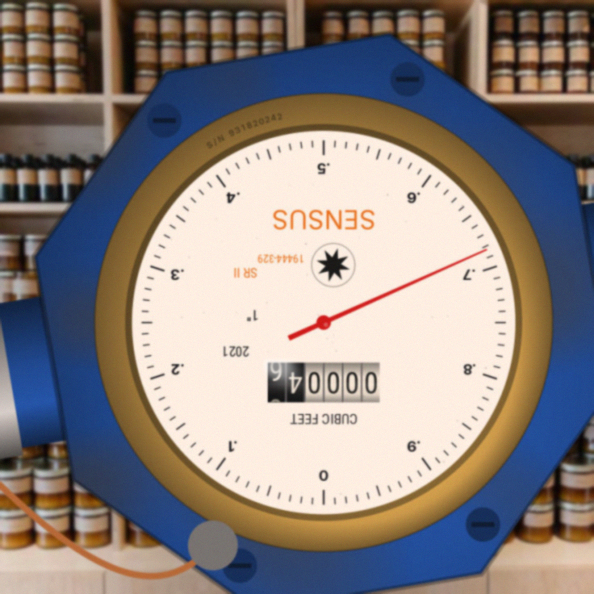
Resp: 45.68ft³
